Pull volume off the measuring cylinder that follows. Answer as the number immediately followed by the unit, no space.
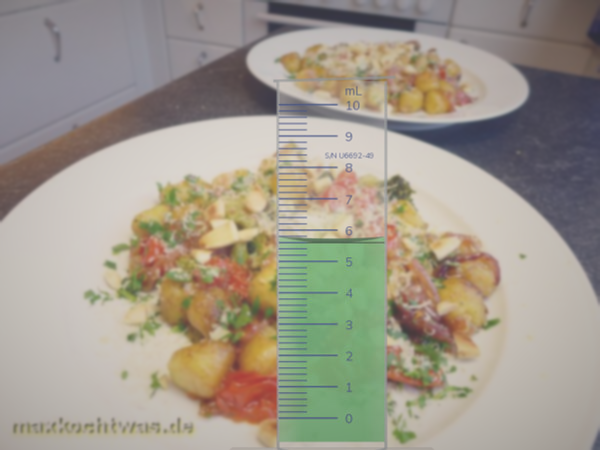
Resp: 5.6mL
